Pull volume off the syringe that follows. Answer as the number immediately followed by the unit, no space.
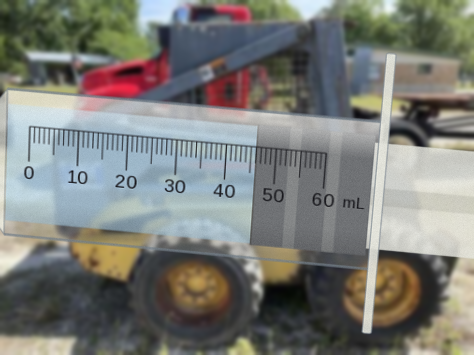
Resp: 46mL
